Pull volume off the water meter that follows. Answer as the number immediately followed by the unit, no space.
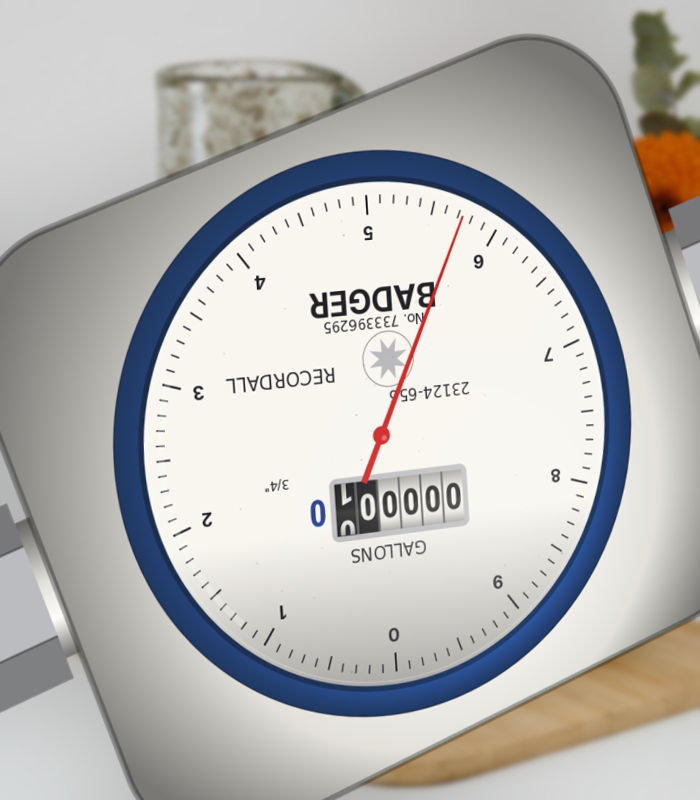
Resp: 5.7gal
